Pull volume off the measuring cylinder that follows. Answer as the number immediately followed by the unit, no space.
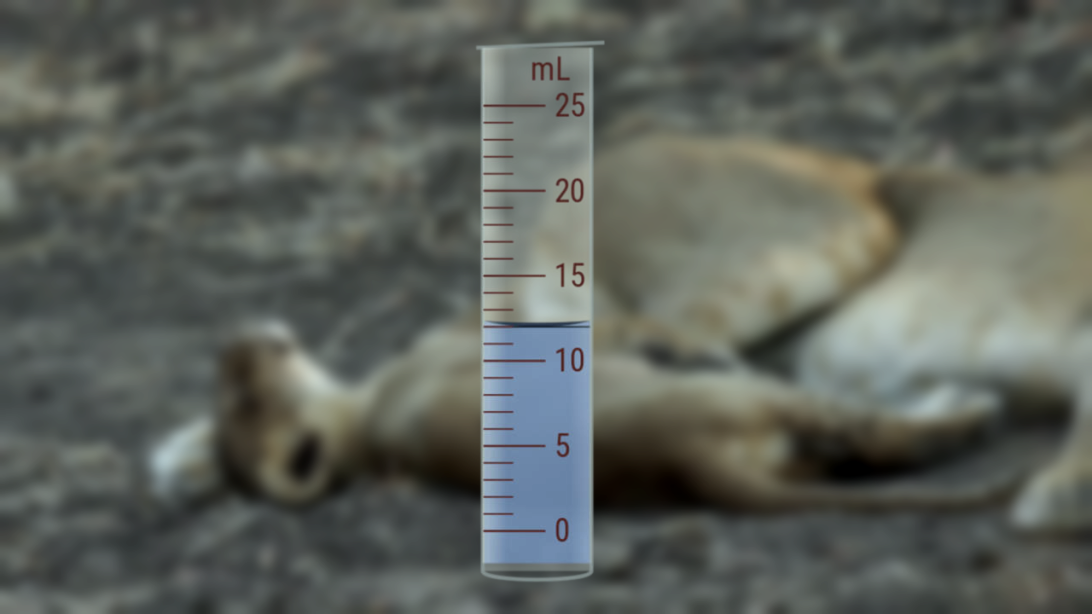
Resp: 12mL
